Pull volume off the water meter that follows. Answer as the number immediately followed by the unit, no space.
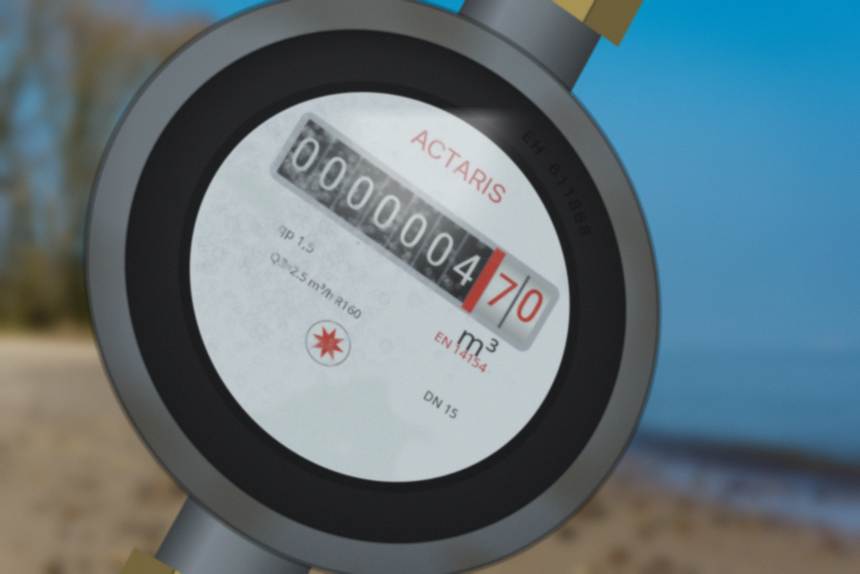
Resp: 4.70m³
